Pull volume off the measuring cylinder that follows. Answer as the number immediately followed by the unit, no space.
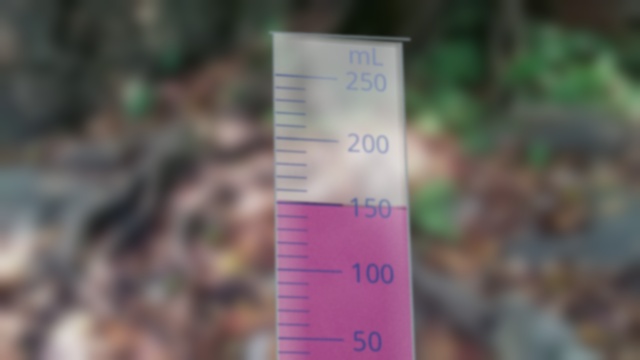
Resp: 150mL
